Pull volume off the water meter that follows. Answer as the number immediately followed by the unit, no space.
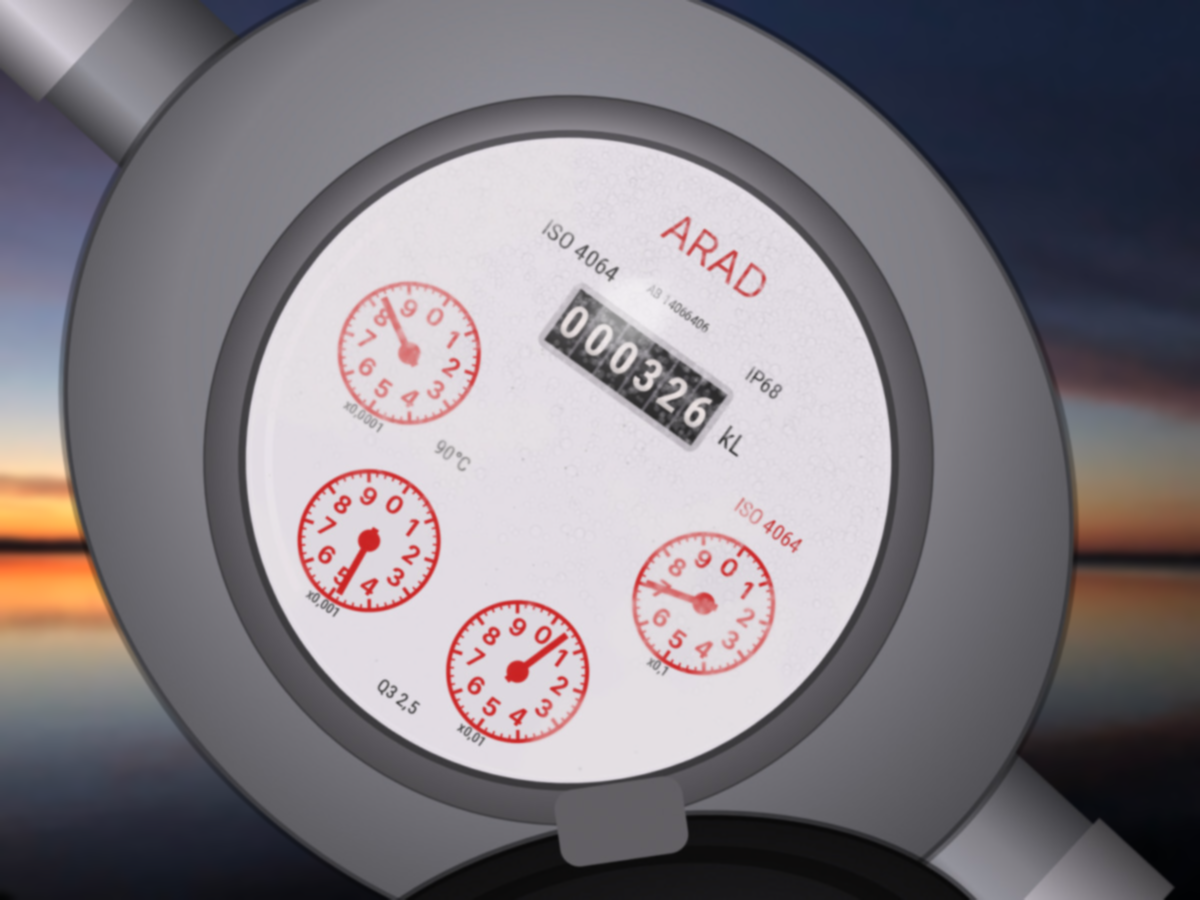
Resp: 326.7048kL
